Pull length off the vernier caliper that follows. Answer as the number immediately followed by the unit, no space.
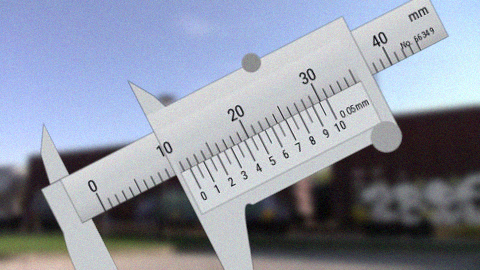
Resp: 11.8mm
